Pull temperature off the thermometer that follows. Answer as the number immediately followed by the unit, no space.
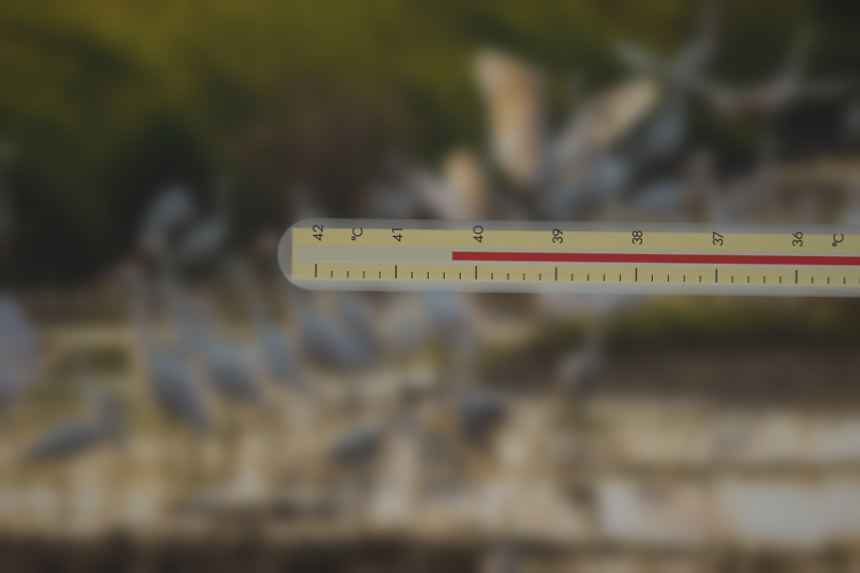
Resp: 40.3°C
